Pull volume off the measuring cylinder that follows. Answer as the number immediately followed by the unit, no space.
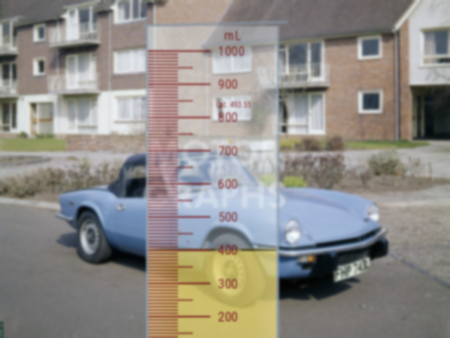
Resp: 400mL
